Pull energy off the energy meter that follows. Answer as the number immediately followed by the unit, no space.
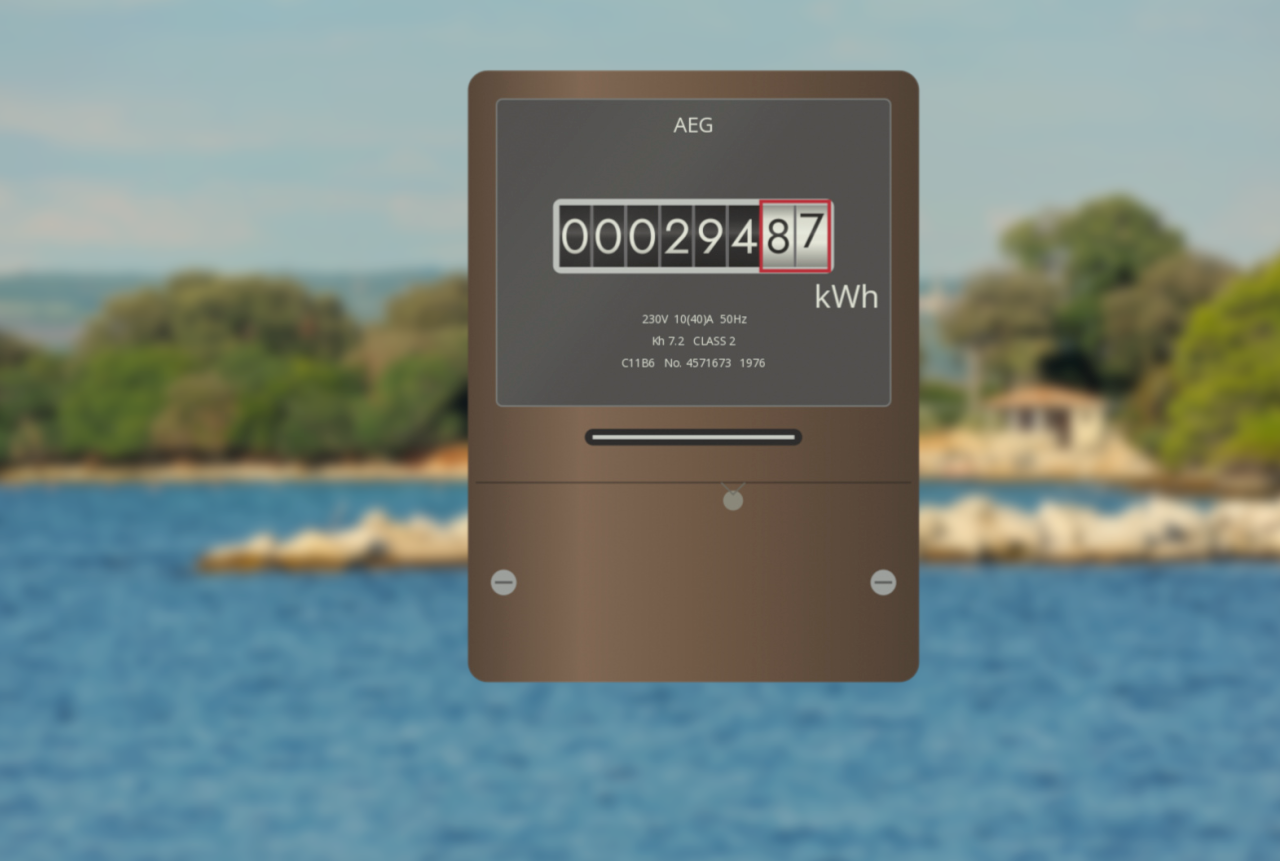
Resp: 294.87kWh
